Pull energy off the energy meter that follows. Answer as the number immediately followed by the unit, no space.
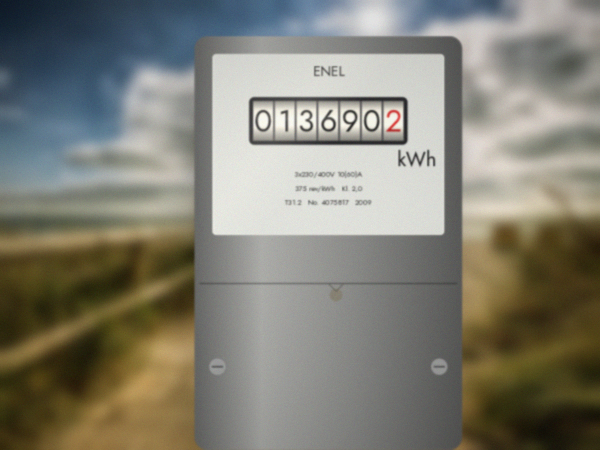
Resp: 13690.2kWh
